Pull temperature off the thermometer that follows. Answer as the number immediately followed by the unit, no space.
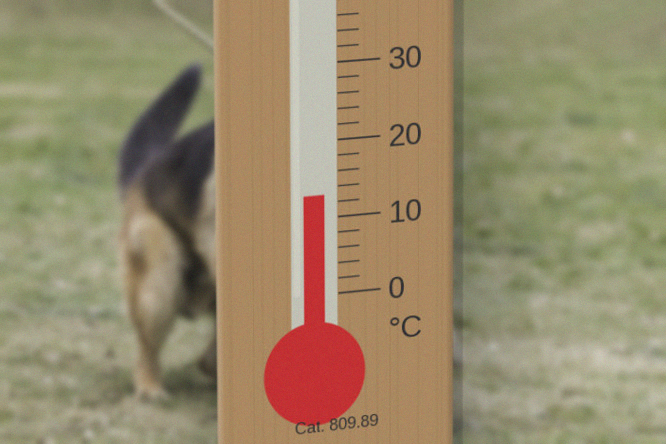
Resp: 13°C
